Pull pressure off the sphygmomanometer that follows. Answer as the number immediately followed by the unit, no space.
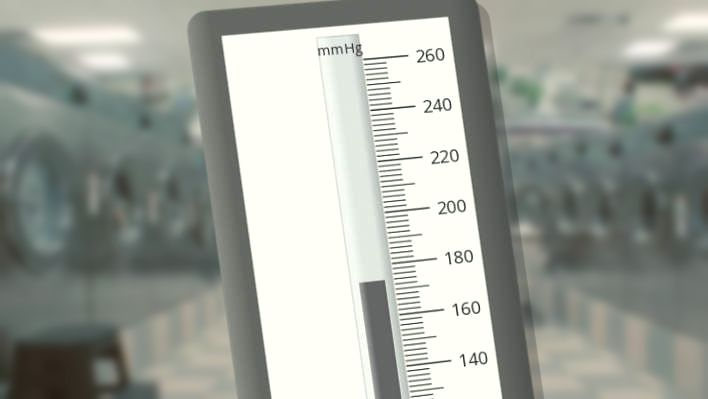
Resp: 174mmHg
